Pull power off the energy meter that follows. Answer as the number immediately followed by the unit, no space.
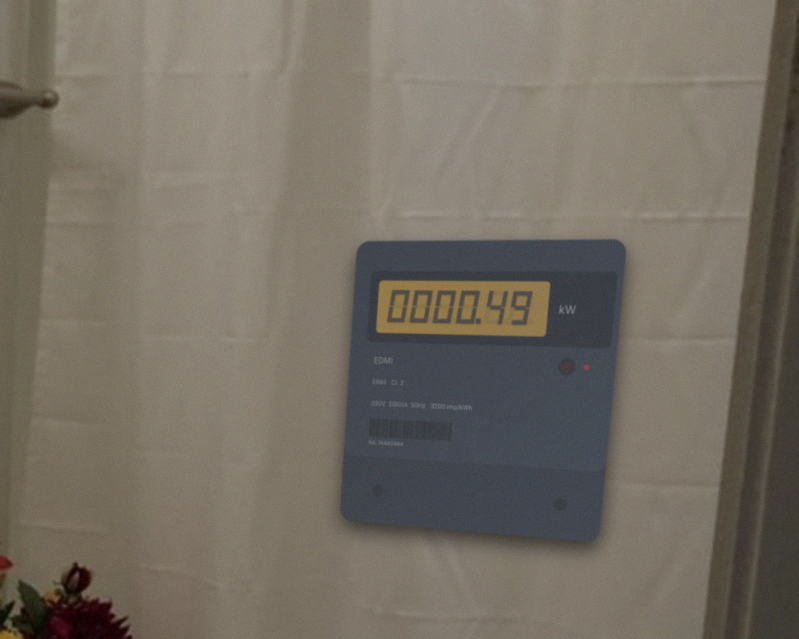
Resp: 0.49kW
